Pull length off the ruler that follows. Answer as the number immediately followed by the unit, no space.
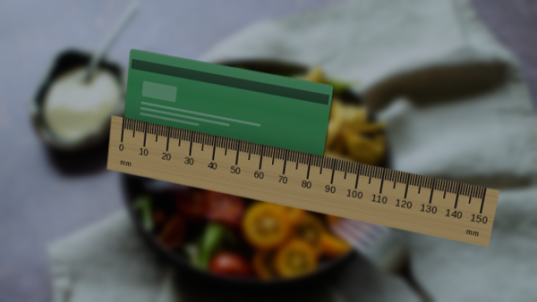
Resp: 85mm
